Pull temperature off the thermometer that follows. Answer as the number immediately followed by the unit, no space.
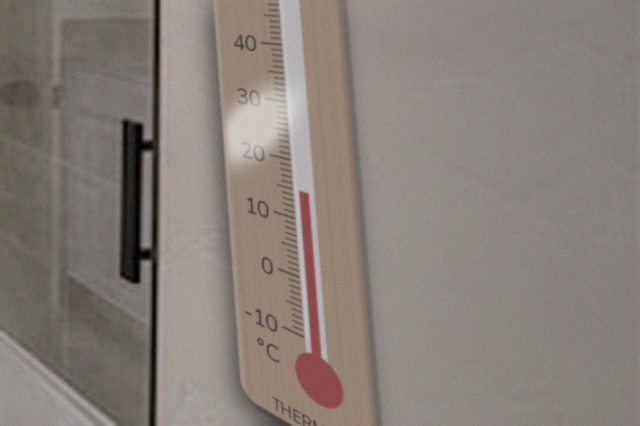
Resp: 15°C
